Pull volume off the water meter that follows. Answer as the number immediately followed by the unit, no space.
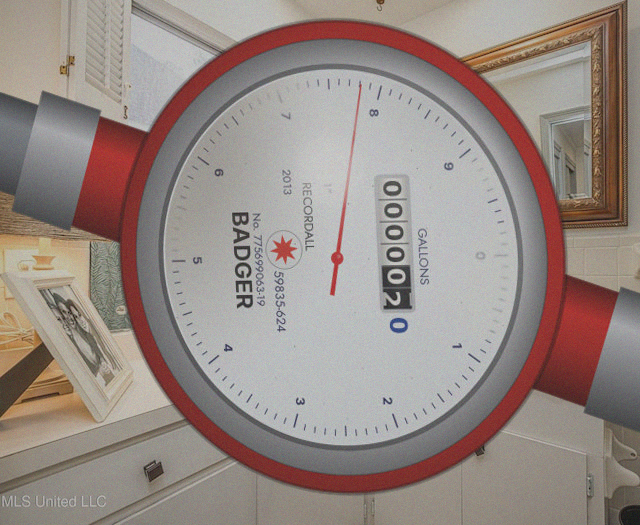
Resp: 17.8gal
